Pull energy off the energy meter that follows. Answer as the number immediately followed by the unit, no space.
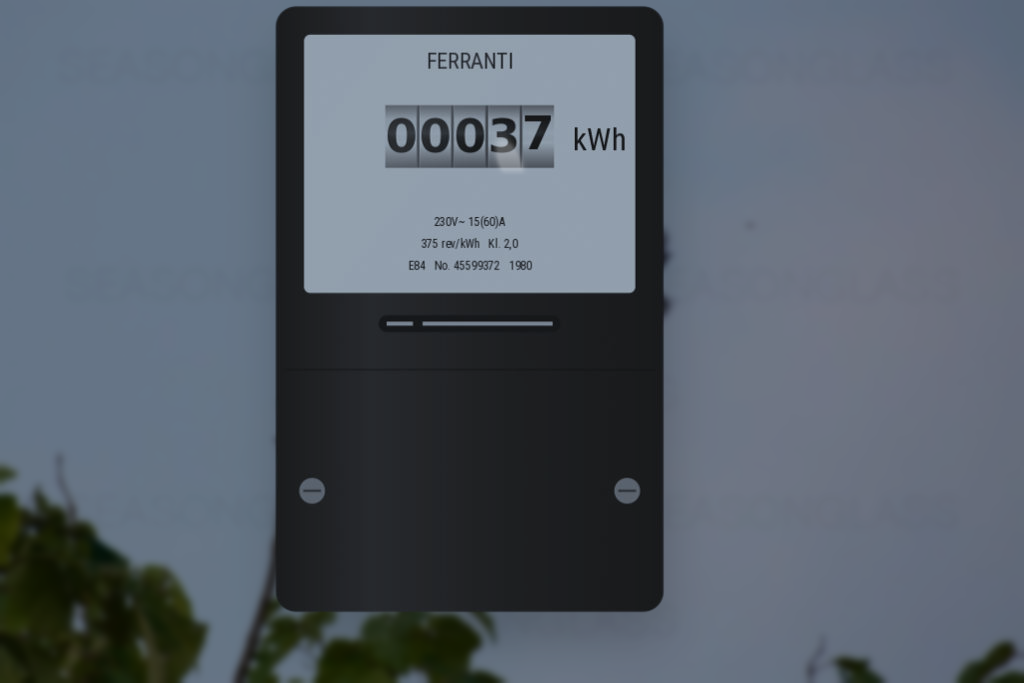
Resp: 37kWh
